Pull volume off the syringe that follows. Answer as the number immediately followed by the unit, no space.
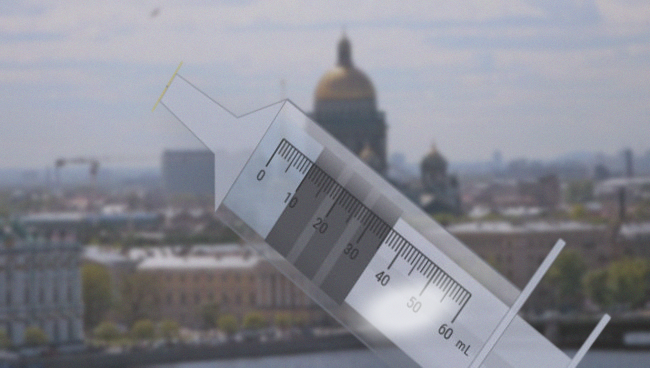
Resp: 10mL
